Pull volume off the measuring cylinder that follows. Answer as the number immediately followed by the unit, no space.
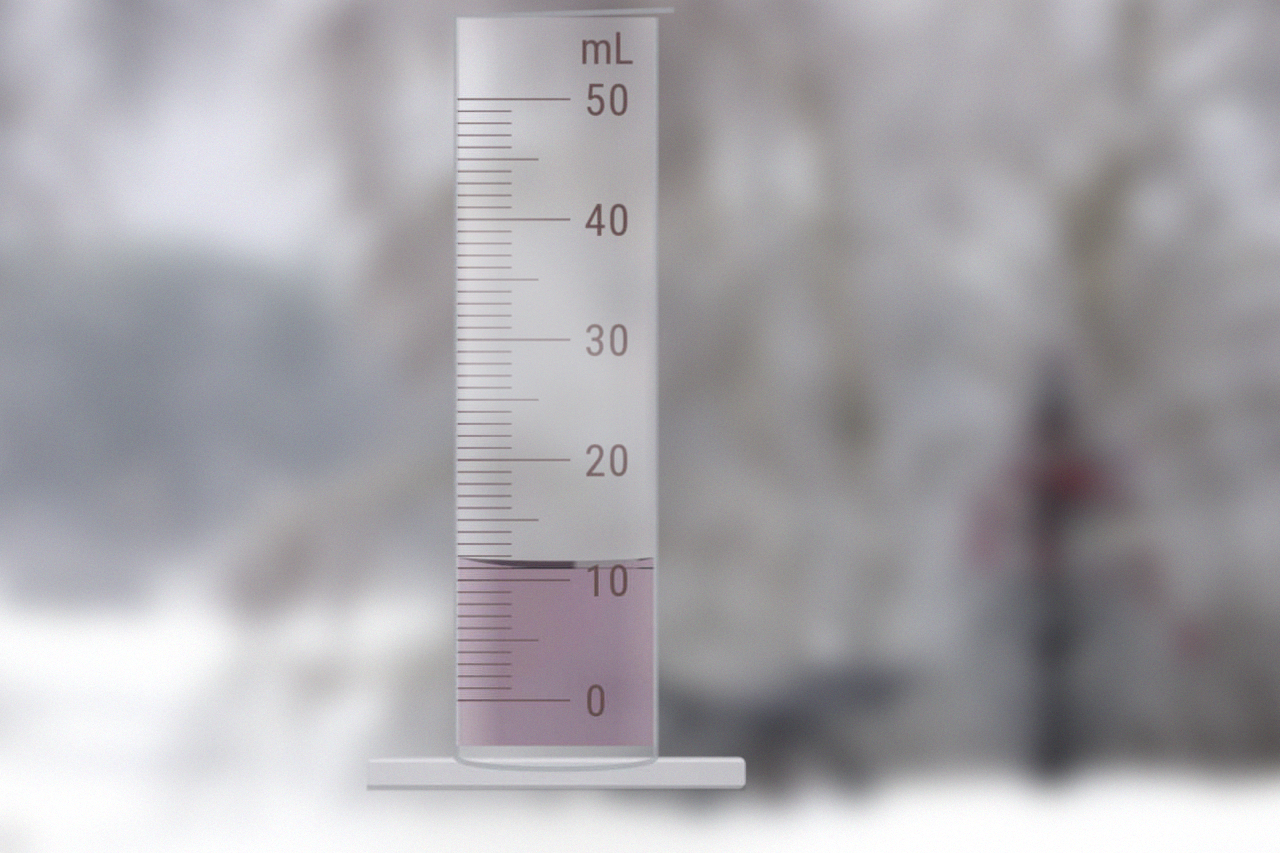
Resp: 11mL
